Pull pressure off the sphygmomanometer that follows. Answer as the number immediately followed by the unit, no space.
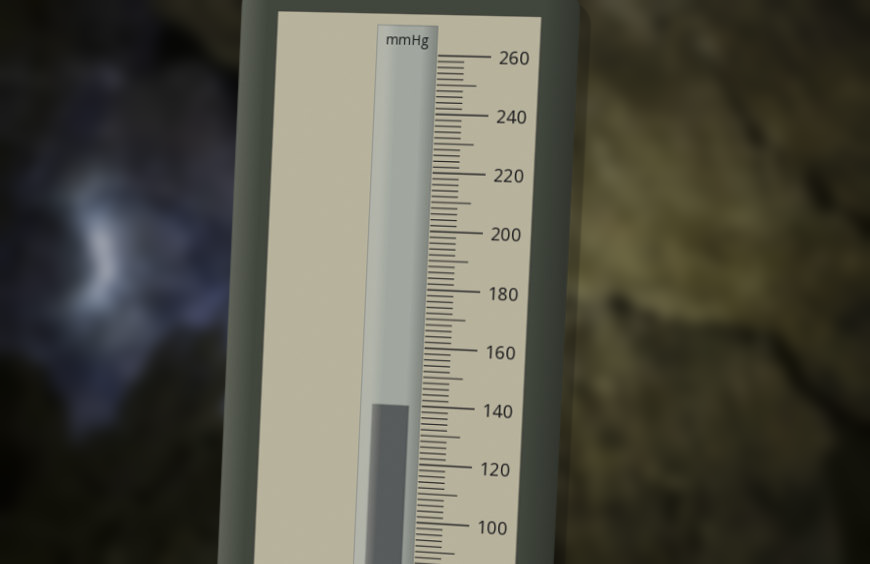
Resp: 140mmHg
